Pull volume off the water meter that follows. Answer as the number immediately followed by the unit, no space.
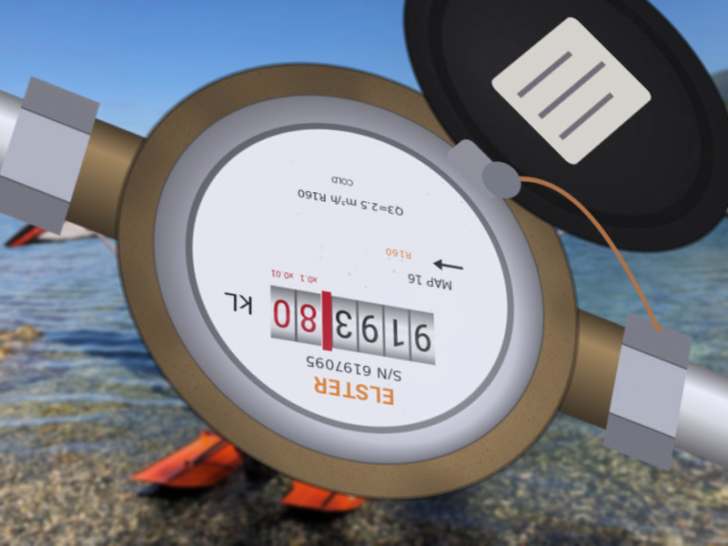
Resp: 9193.80kL
